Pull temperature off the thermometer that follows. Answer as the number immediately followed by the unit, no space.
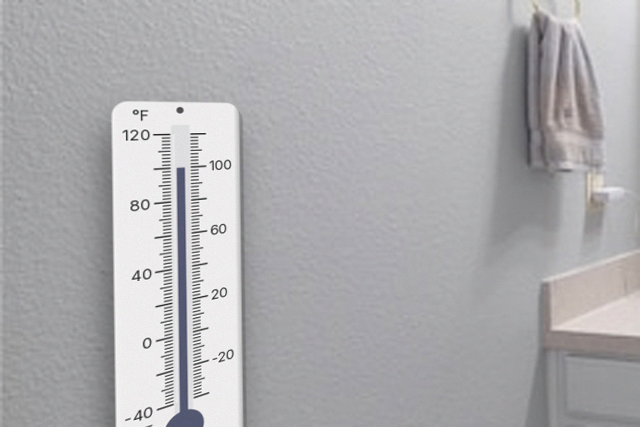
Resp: 100°F
